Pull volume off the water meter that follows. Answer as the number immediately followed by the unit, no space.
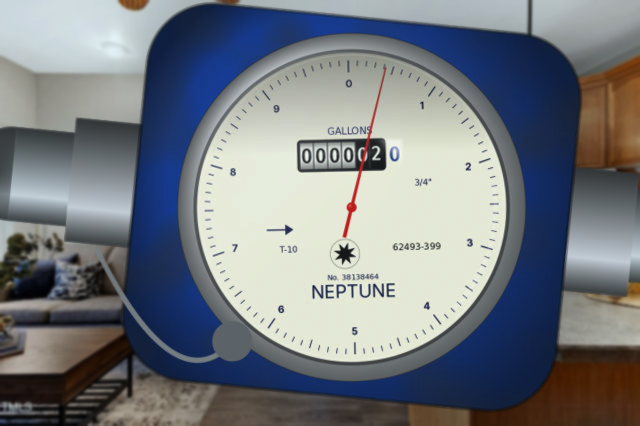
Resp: 20.4gal
